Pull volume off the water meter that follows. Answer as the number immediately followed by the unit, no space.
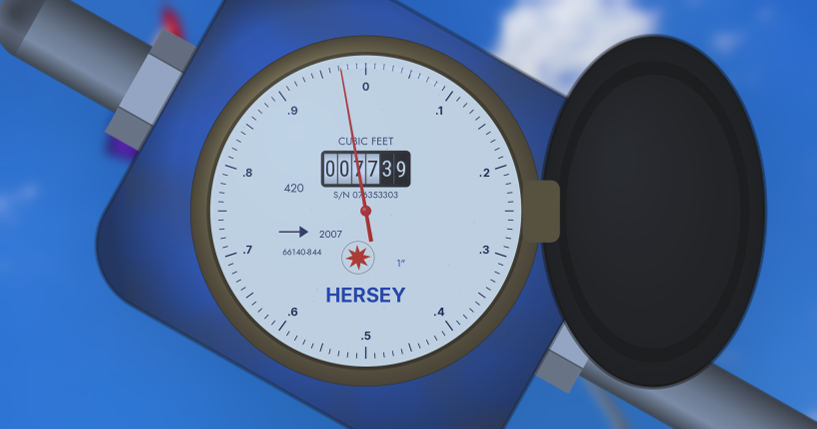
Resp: 7738.97ft³
